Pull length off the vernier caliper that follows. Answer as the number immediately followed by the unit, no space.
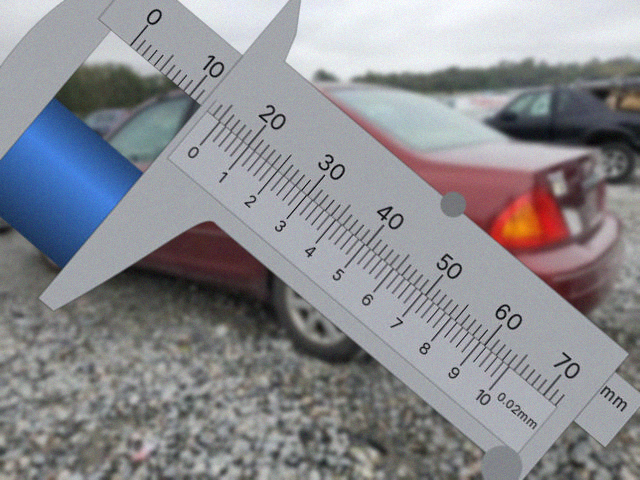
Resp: 15.2mm
